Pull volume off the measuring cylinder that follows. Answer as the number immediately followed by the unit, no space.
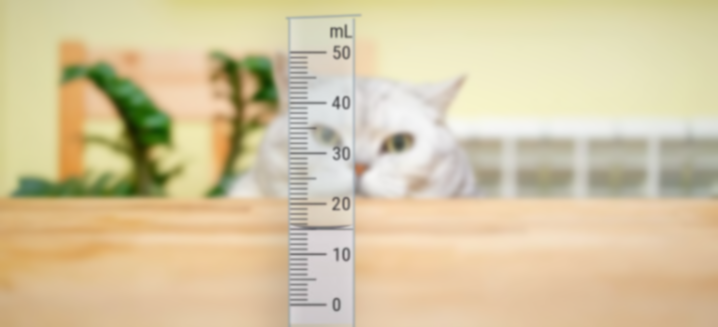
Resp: 15mL
